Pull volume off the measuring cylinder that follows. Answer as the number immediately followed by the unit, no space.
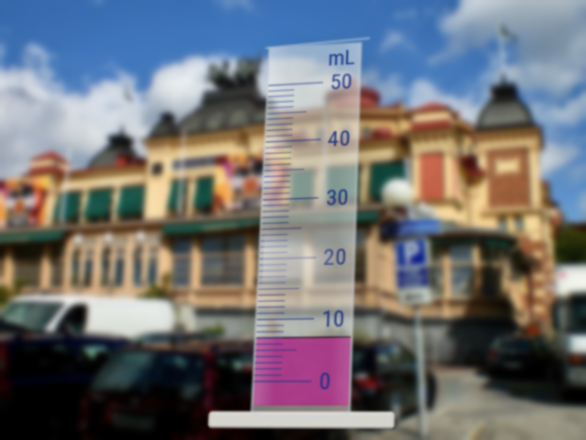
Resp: 7mL
